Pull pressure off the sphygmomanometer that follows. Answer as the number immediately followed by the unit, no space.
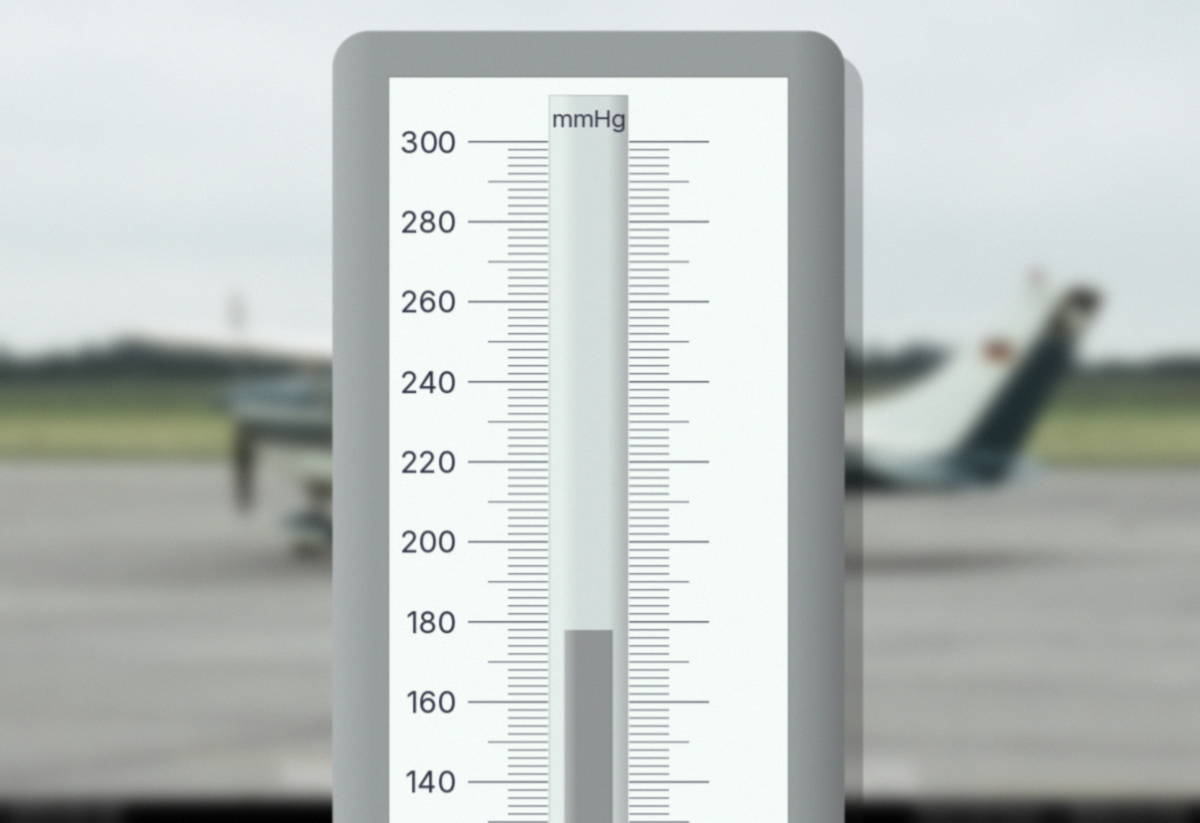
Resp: 178mmHg
